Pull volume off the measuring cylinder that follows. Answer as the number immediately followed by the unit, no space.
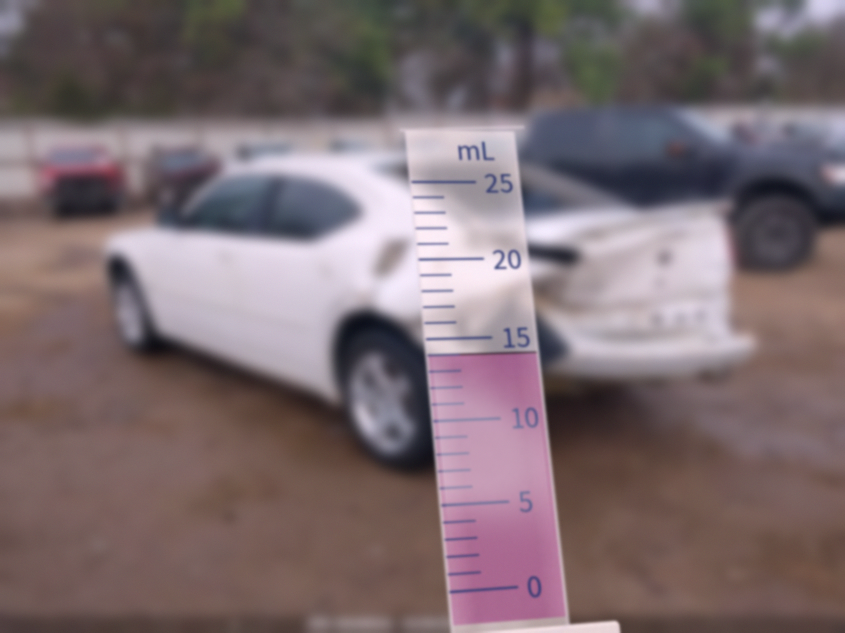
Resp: 14mL
